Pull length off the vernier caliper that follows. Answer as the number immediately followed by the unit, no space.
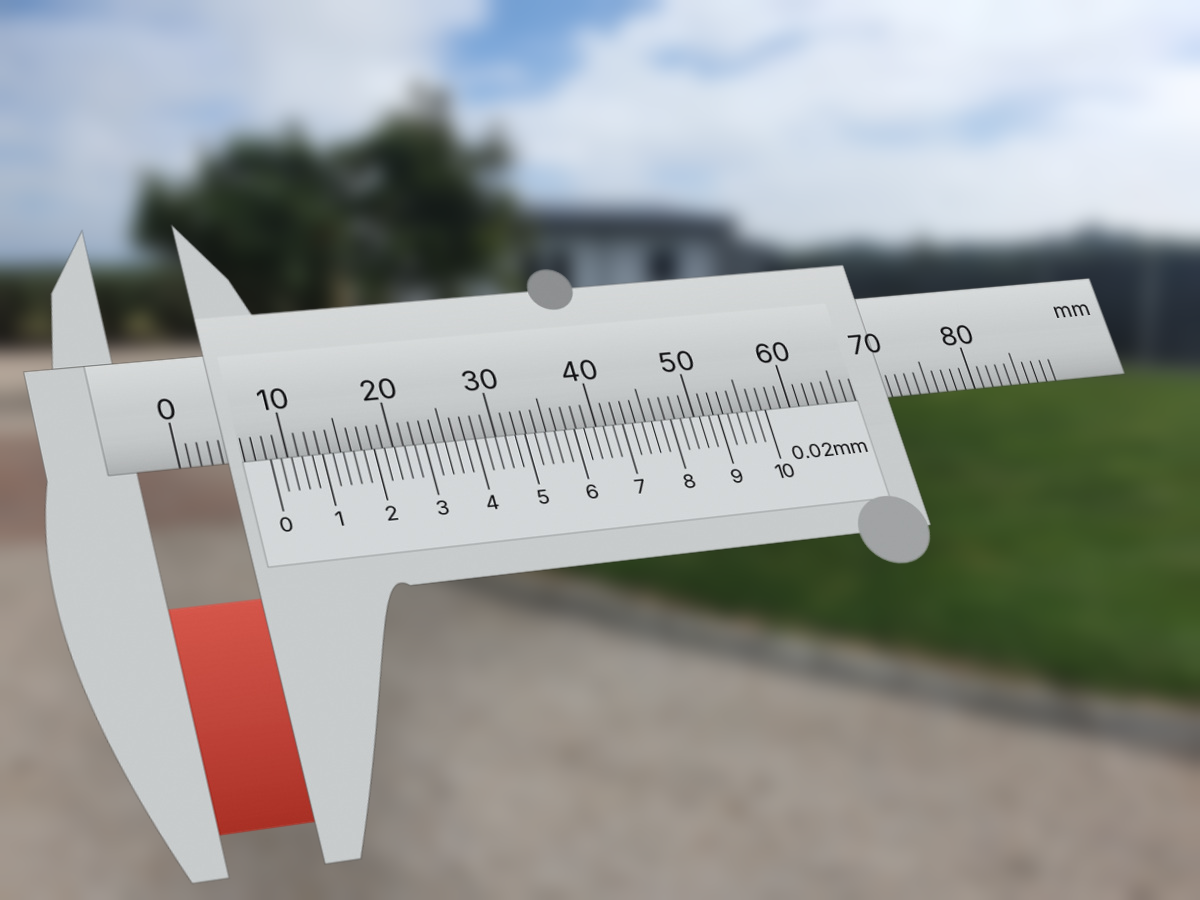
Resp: 8.4mm
